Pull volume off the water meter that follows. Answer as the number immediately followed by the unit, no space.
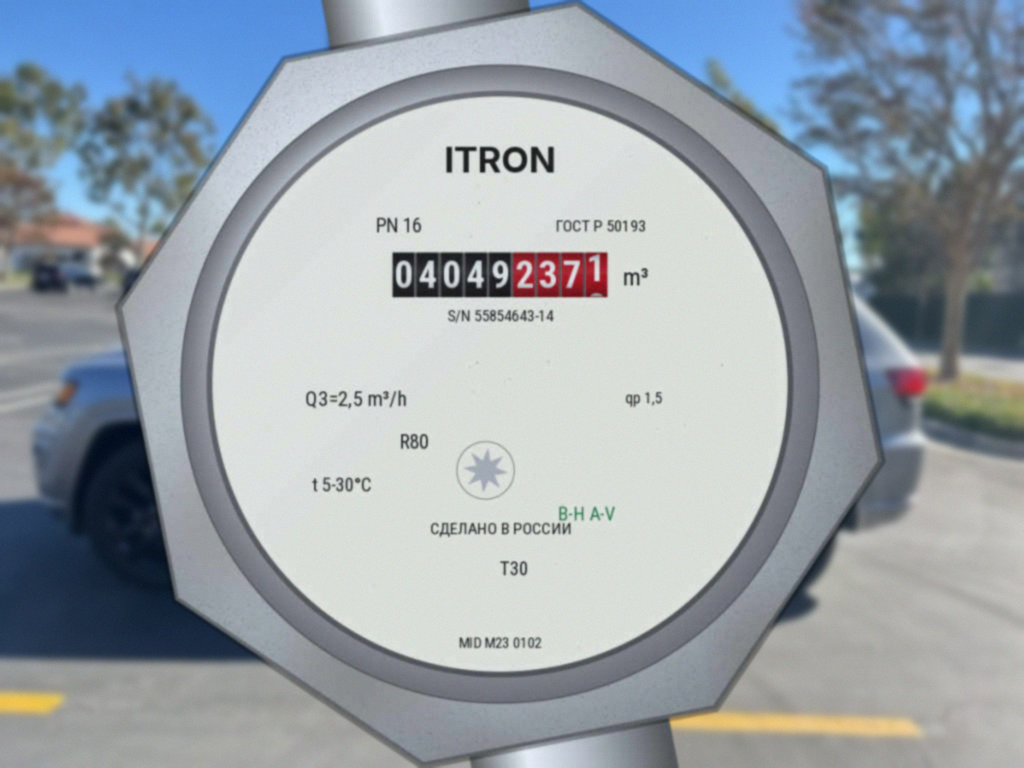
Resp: 4049.2371m³
